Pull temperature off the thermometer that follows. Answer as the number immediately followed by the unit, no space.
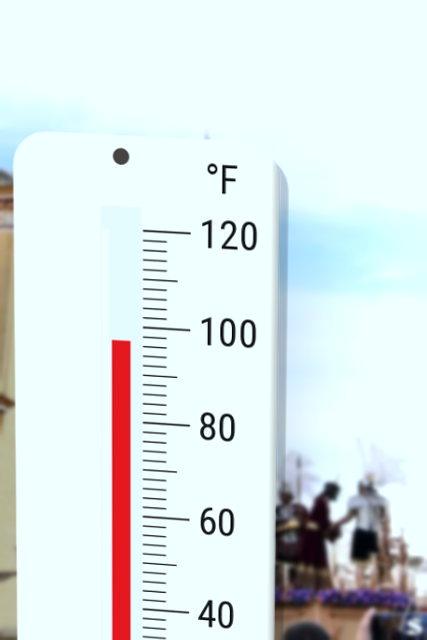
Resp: 97°F
